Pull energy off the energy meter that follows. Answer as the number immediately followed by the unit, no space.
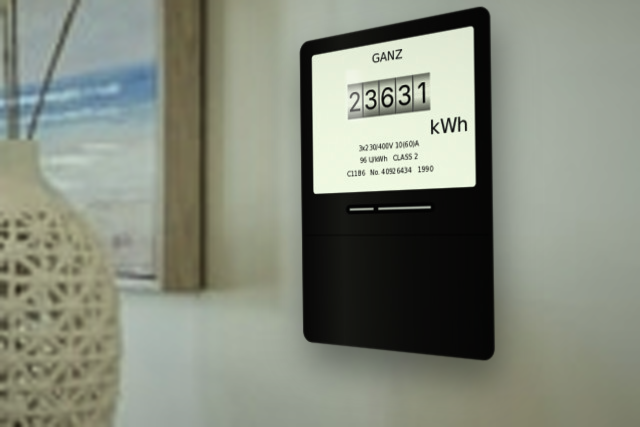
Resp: 23631kWh
